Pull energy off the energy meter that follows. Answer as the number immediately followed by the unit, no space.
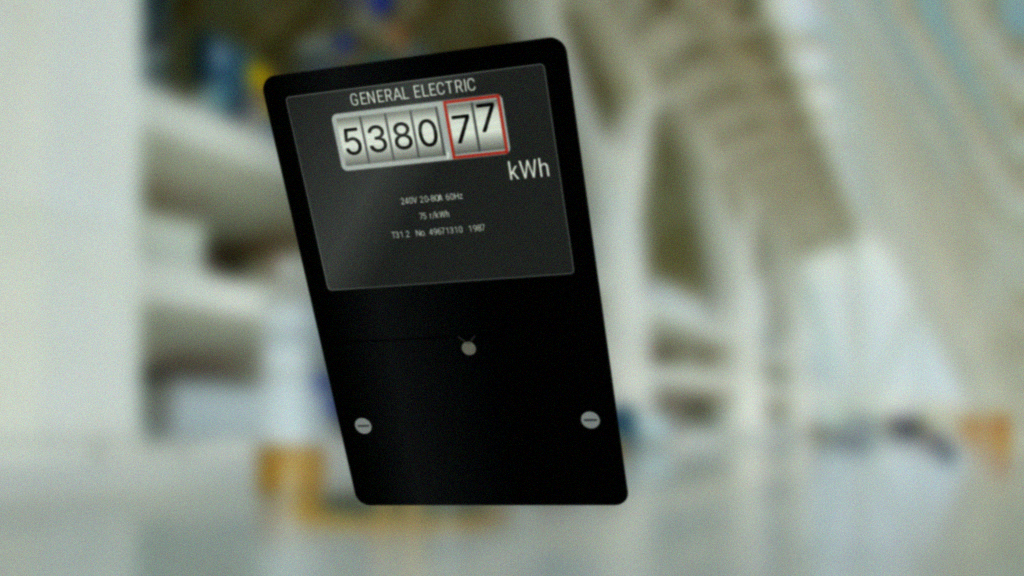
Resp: 5380.77kWh
